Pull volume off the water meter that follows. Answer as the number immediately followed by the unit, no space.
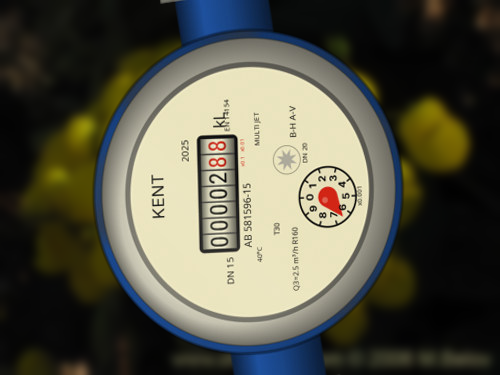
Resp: 2.886kL
